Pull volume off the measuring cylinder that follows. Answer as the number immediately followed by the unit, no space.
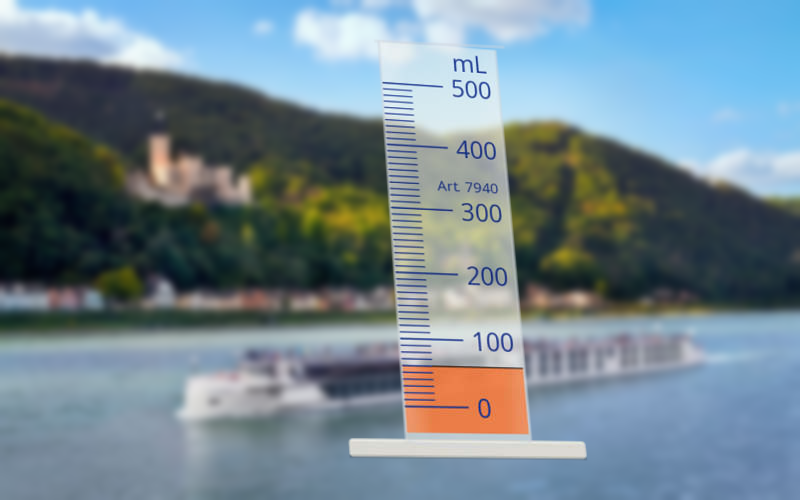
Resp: 60mL
